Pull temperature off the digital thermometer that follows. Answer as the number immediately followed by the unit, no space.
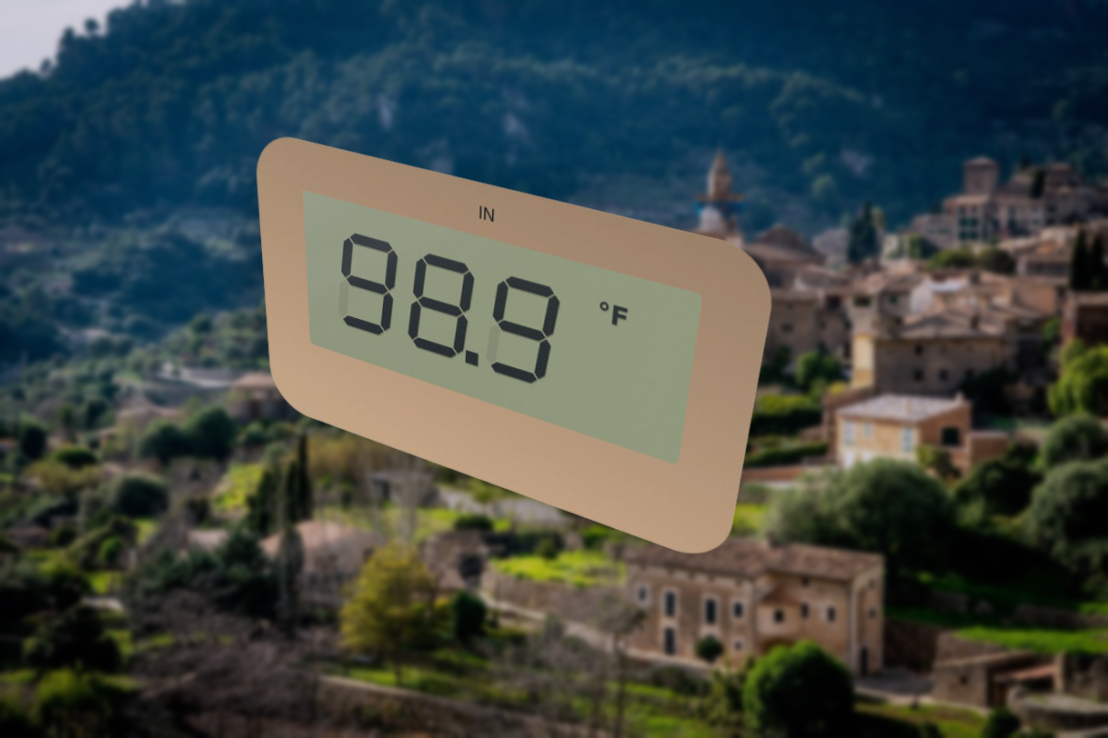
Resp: 98.9°F
